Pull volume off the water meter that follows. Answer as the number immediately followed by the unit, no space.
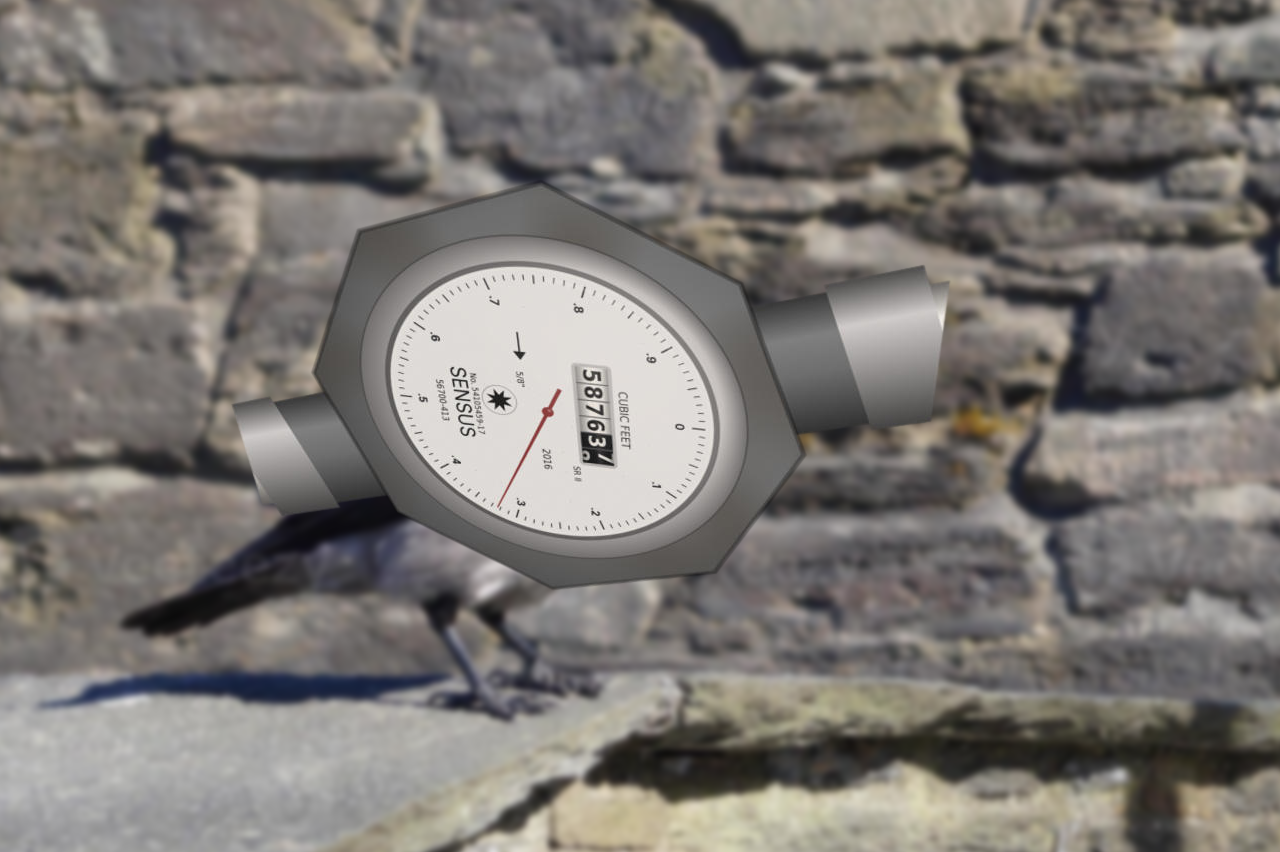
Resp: 587637.32ft³
